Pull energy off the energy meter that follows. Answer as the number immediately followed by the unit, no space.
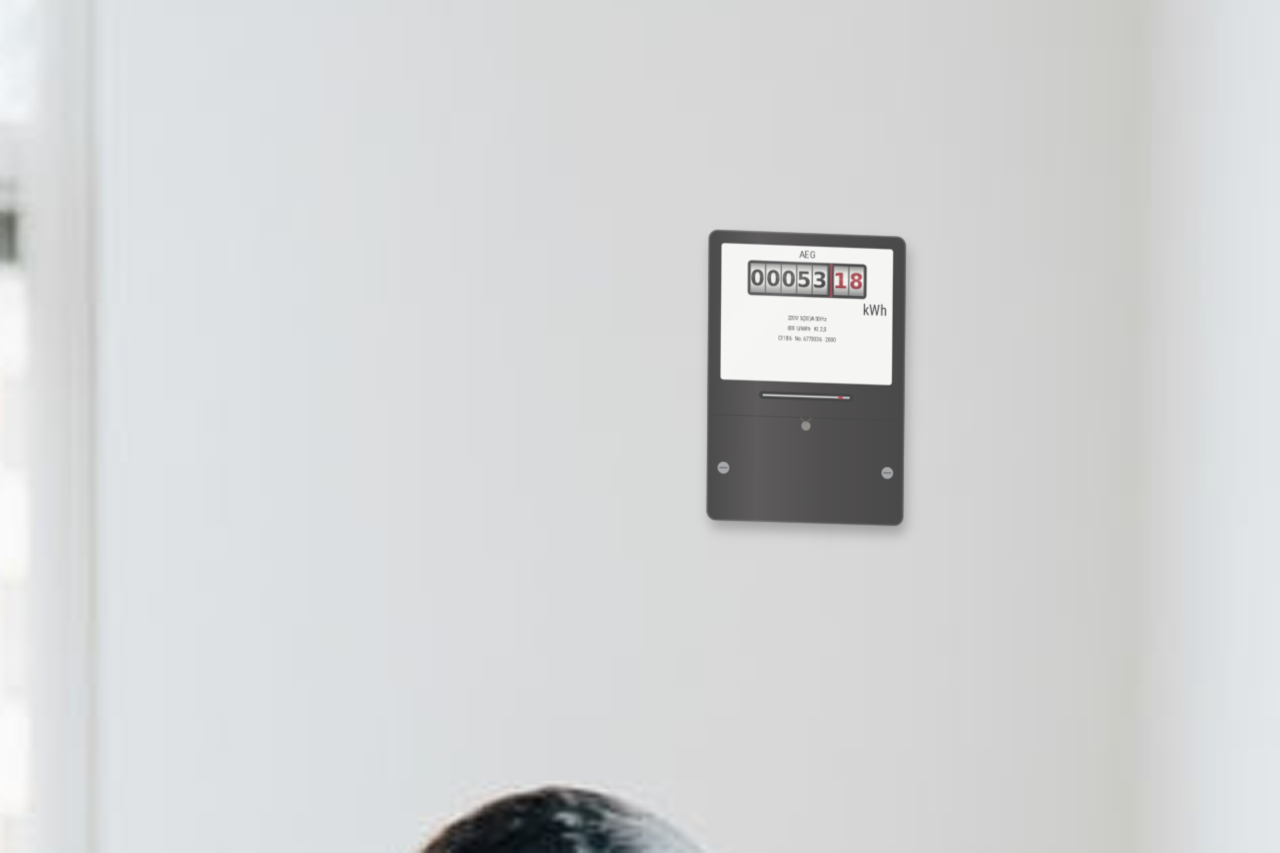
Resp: 53.18kWh
